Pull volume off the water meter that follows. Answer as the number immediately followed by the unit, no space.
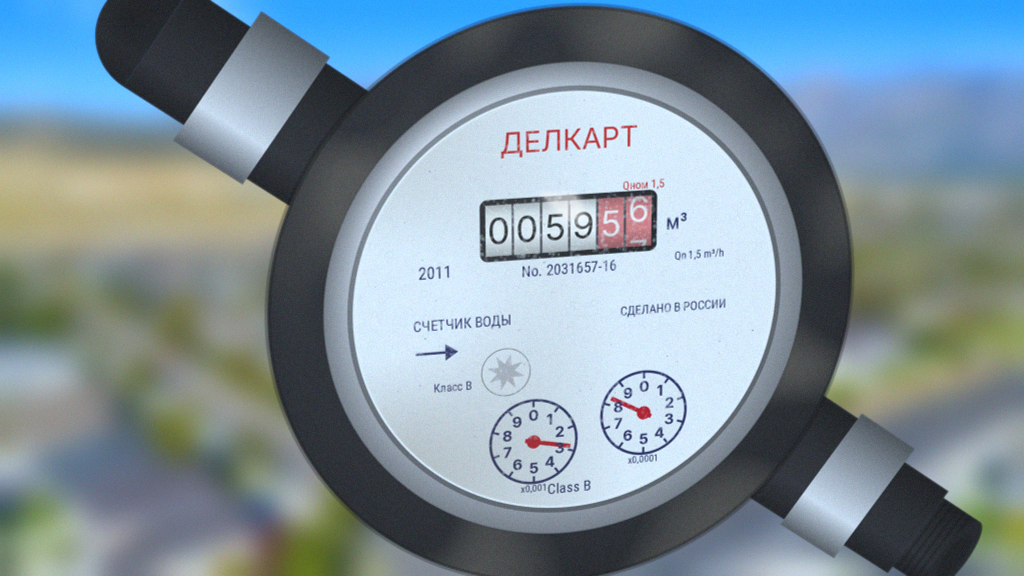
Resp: 59.5628m³
